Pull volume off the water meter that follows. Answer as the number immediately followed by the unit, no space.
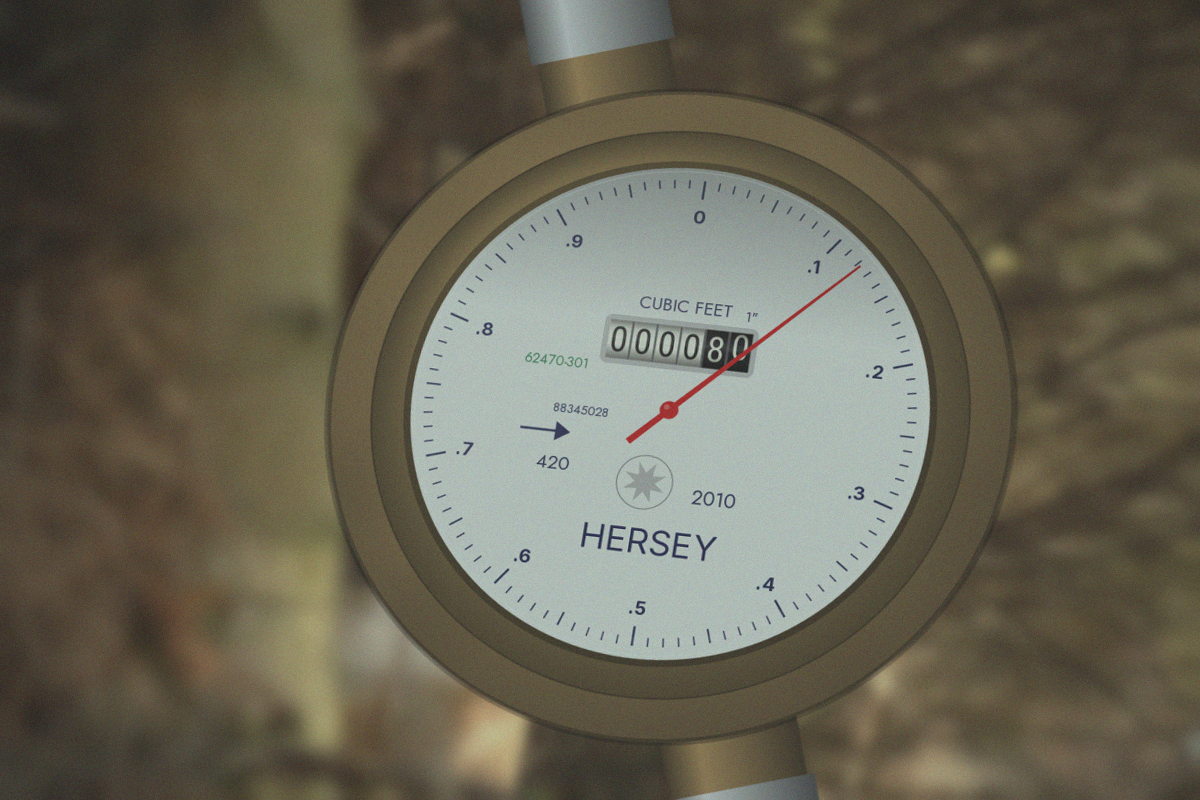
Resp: 80.12ft³
